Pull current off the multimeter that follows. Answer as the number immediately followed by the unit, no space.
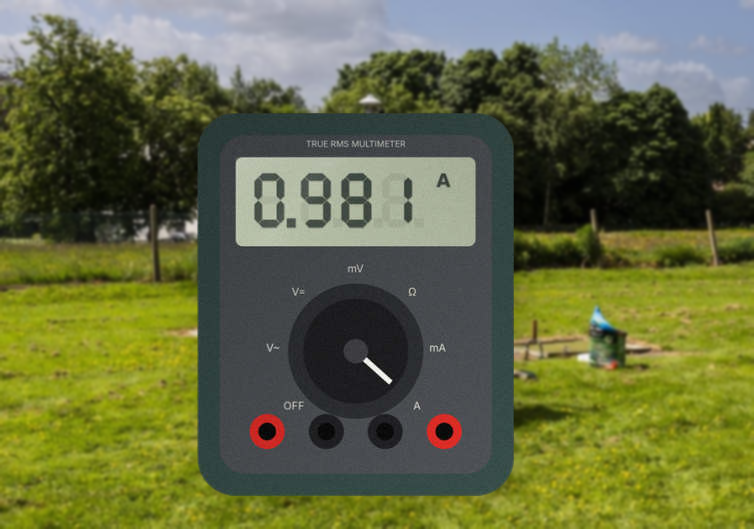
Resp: 0.981A
